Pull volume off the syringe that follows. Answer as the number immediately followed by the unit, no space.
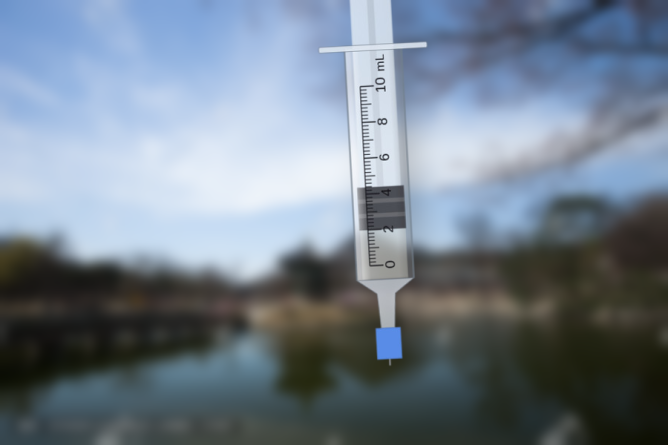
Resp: 2mL
